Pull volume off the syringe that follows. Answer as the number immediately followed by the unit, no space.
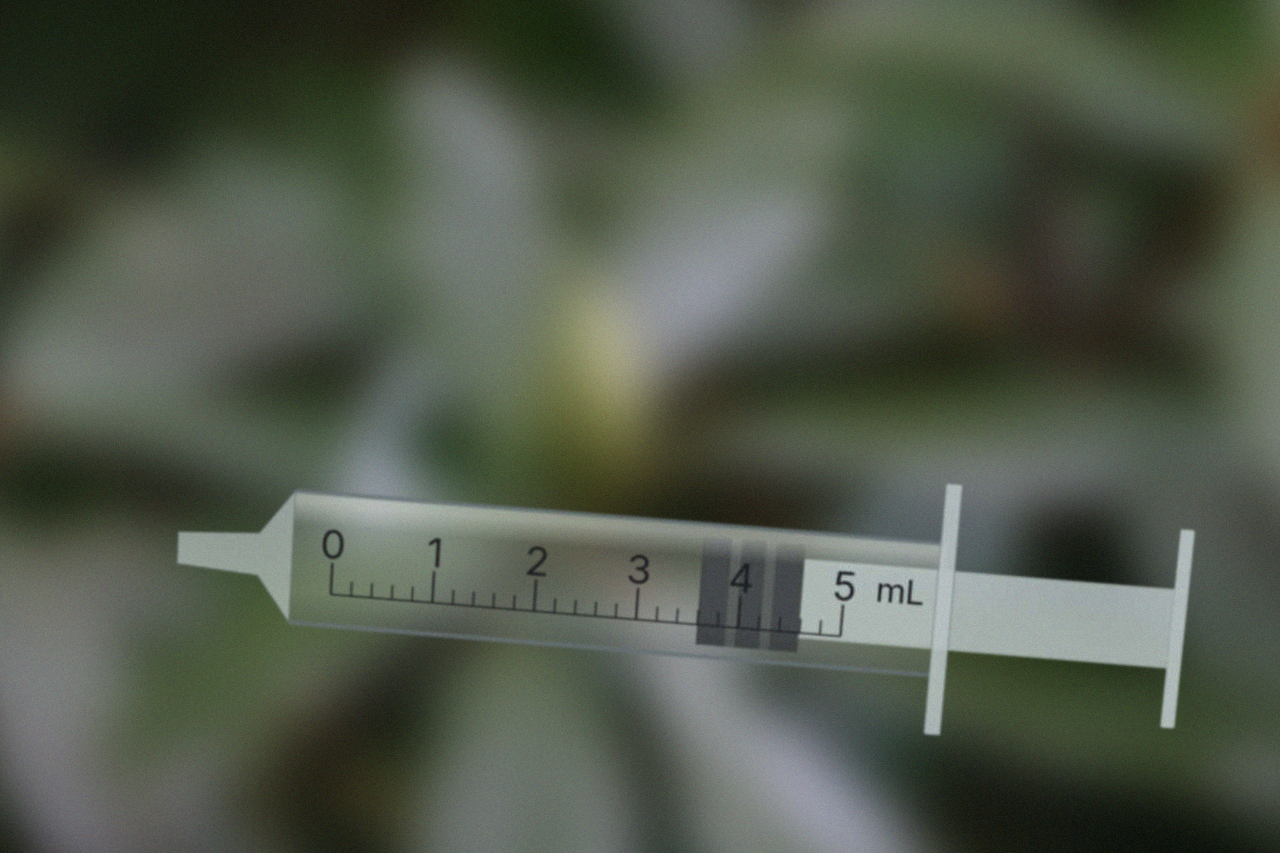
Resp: 3.6mL
